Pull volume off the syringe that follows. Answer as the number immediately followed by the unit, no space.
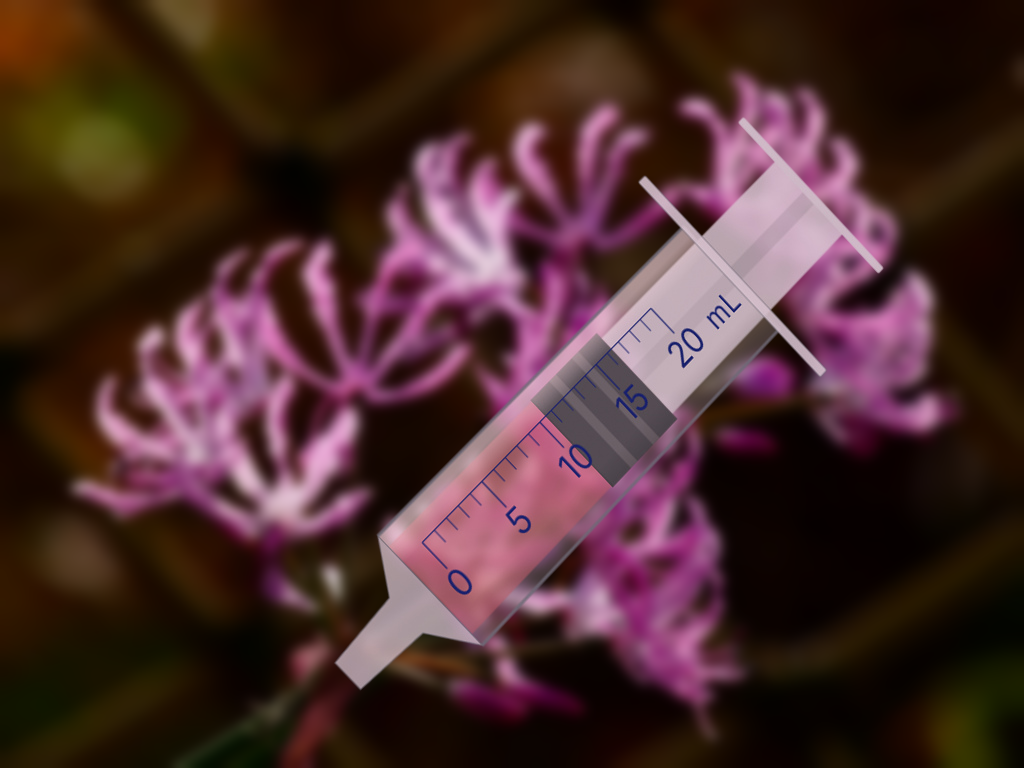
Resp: 10.5mL
